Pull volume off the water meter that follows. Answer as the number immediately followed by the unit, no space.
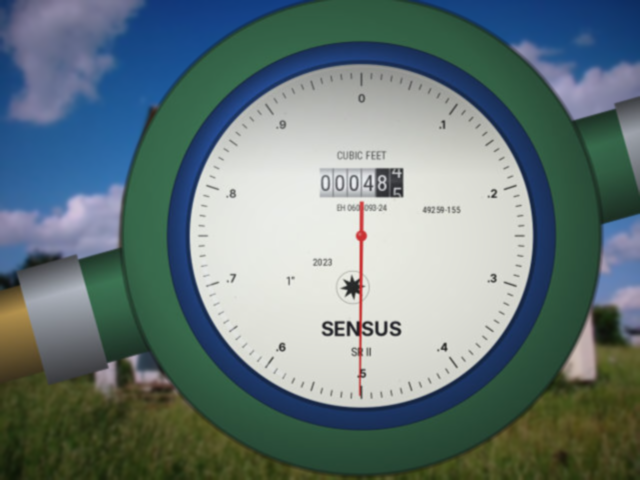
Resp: 484.50ft³
